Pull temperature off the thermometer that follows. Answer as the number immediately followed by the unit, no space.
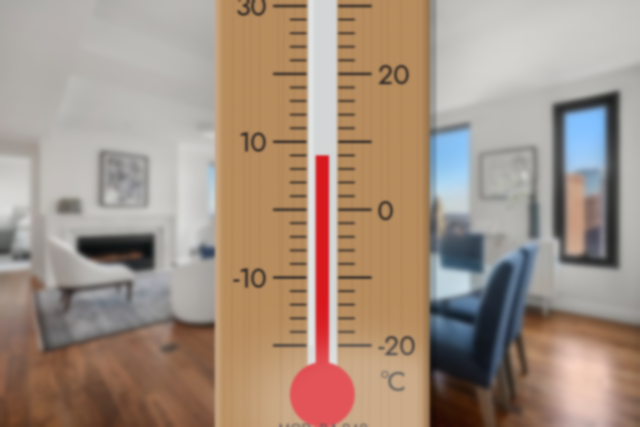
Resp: 8°C
